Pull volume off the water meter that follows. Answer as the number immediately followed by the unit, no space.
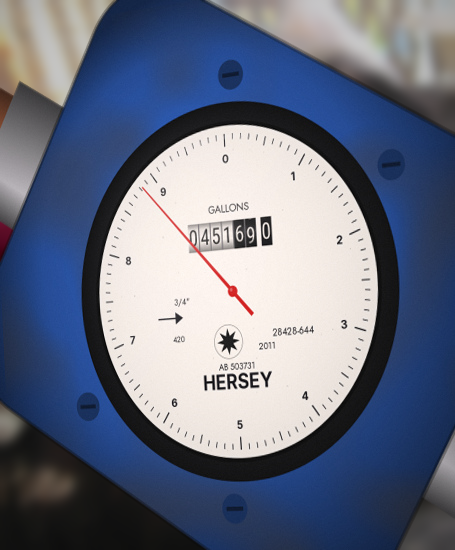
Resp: 451688.8gal
